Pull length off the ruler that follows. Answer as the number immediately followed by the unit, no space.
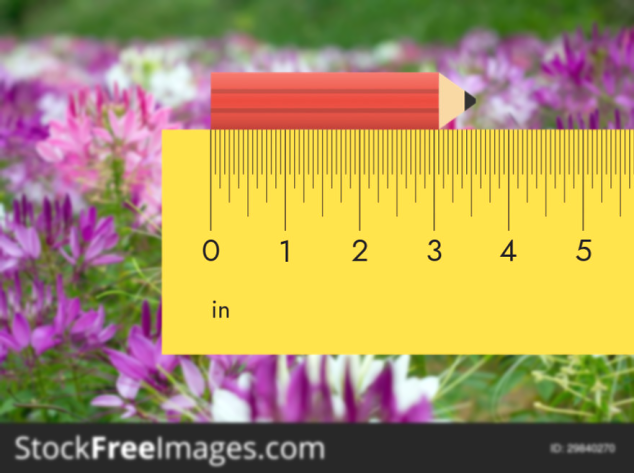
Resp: 3.5625in
